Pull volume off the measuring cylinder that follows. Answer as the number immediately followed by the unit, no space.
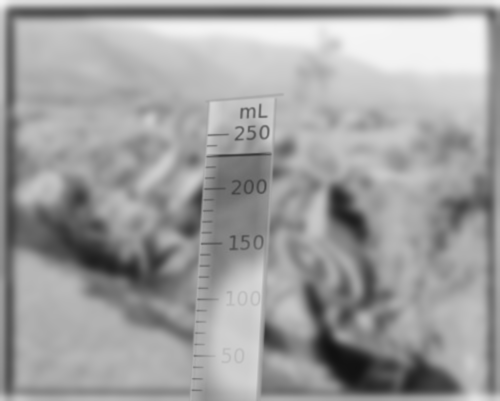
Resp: 230mL
